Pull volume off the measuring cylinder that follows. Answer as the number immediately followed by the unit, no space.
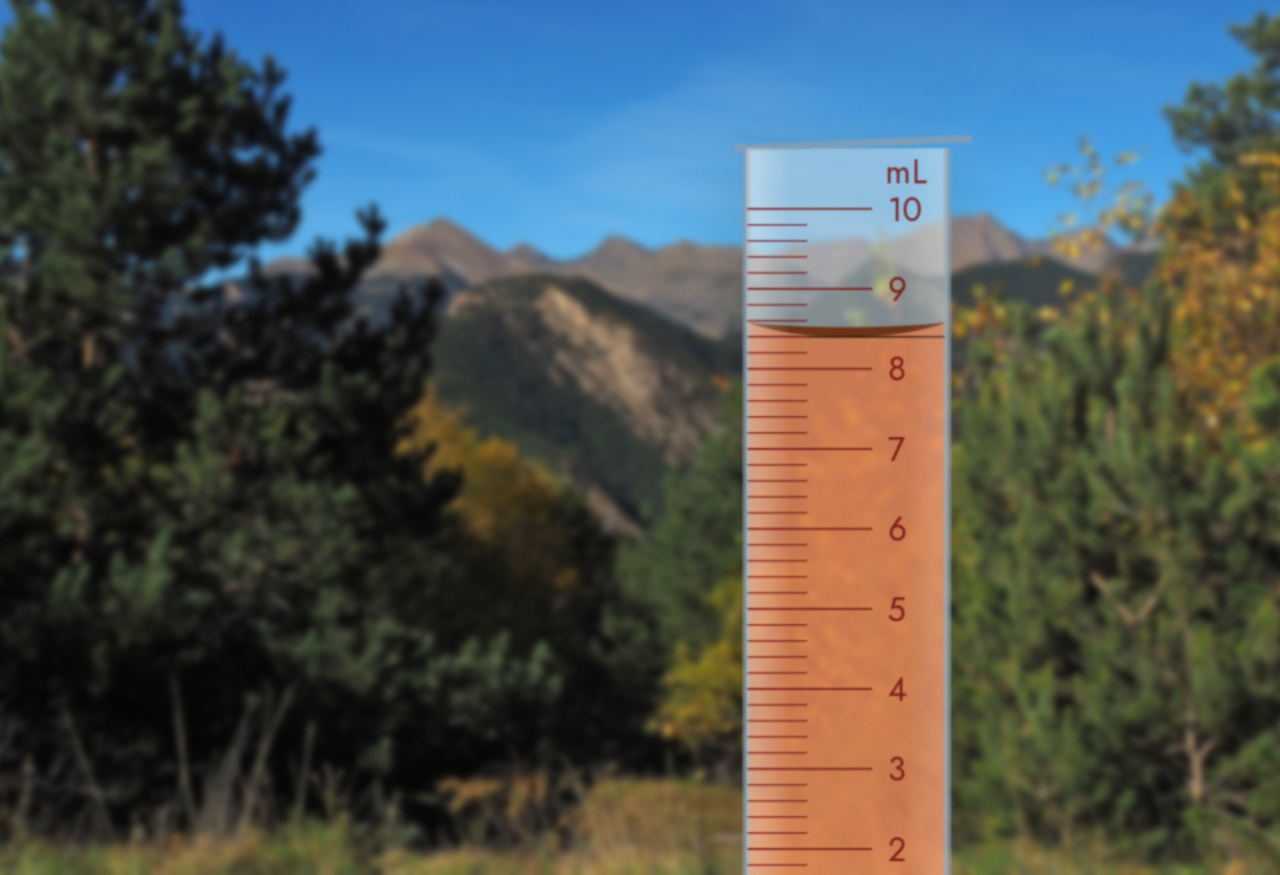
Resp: 8.4mL
